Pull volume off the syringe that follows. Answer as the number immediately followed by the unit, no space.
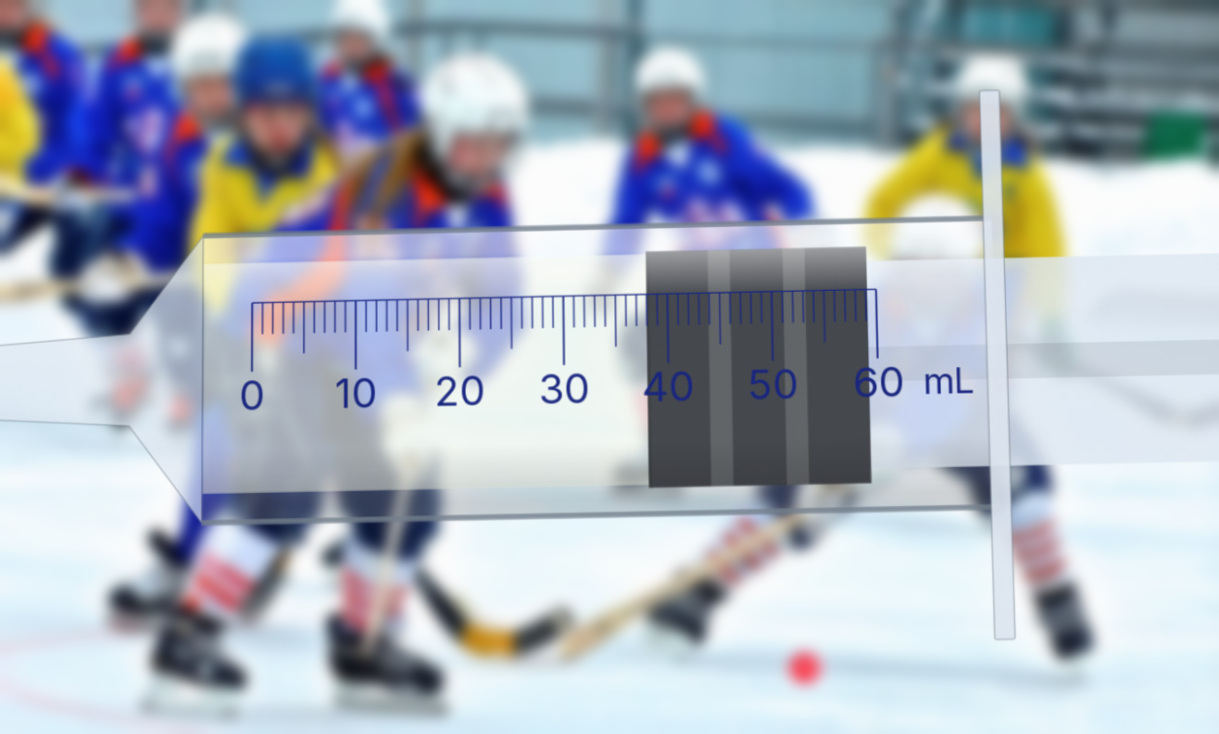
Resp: 38mL
